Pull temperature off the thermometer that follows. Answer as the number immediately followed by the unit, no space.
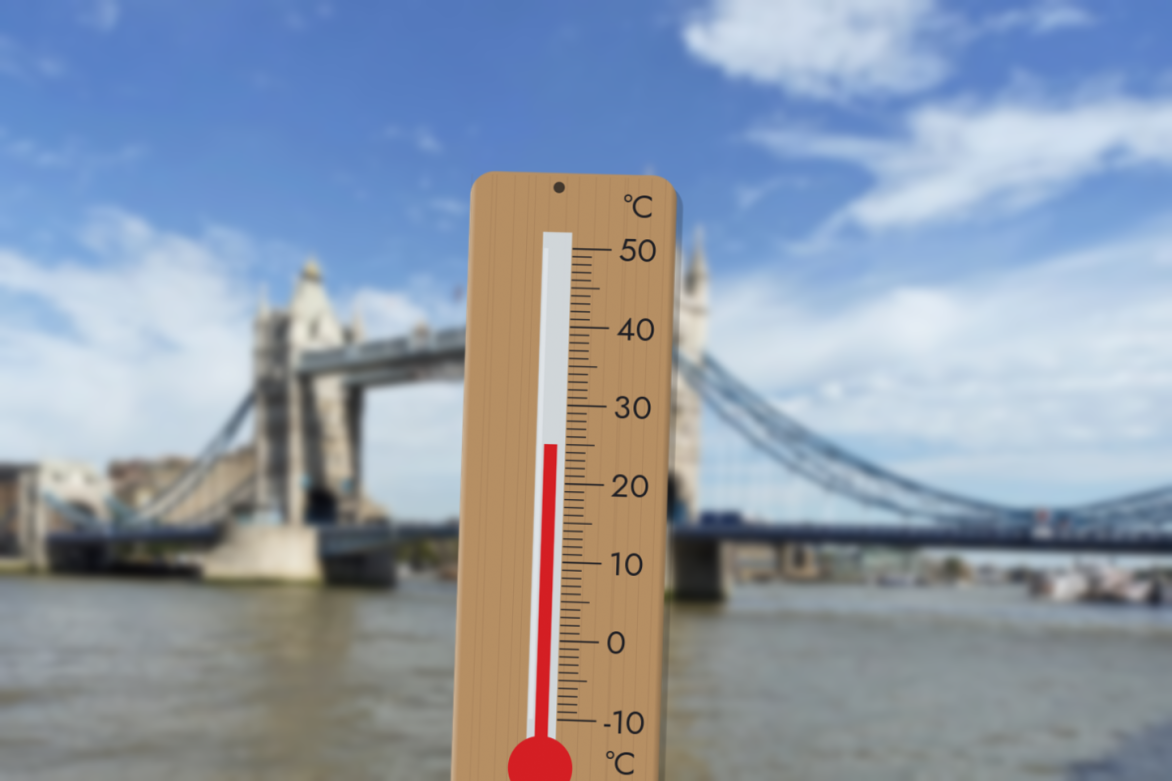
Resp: 25°C
